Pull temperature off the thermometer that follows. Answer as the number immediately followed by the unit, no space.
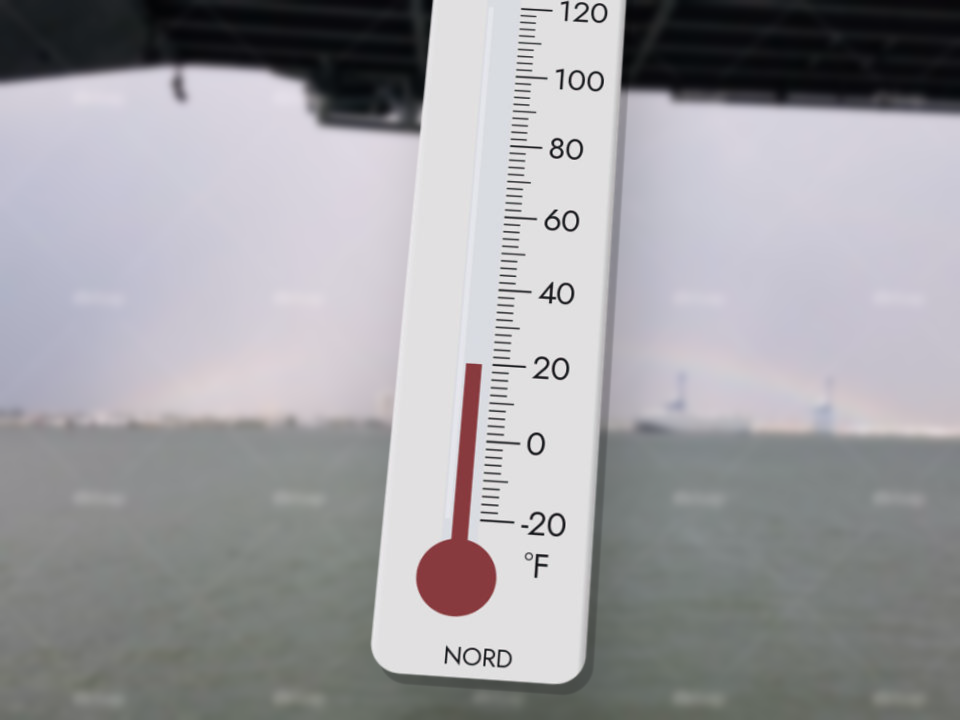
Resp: 20°F
